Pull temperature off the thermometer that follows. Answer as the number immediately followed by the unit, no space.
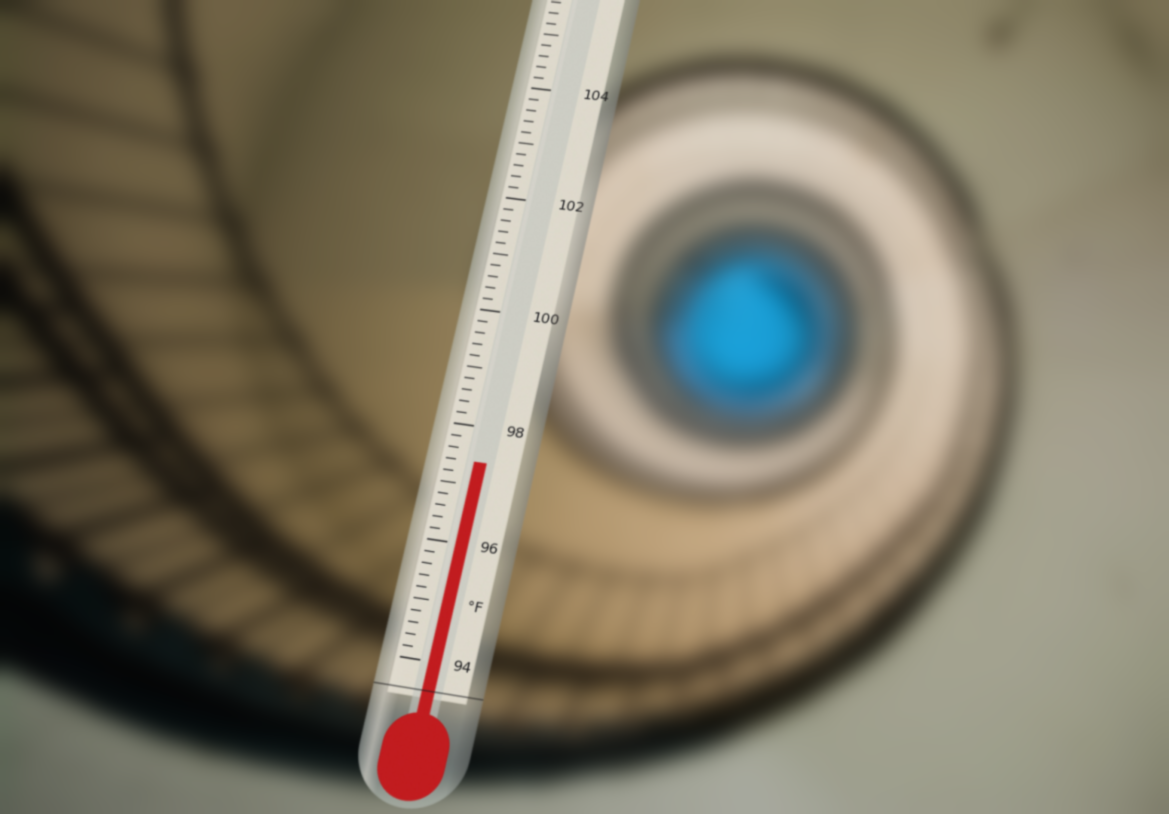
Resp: 97.4°F
